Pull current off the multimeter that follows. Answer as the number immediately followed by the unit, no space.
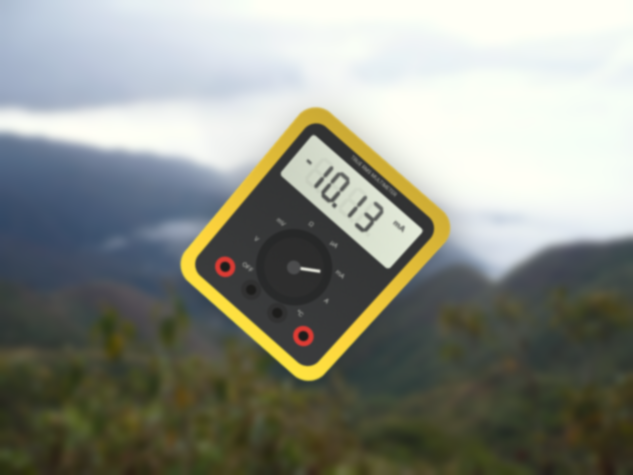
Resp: -10.13mA
